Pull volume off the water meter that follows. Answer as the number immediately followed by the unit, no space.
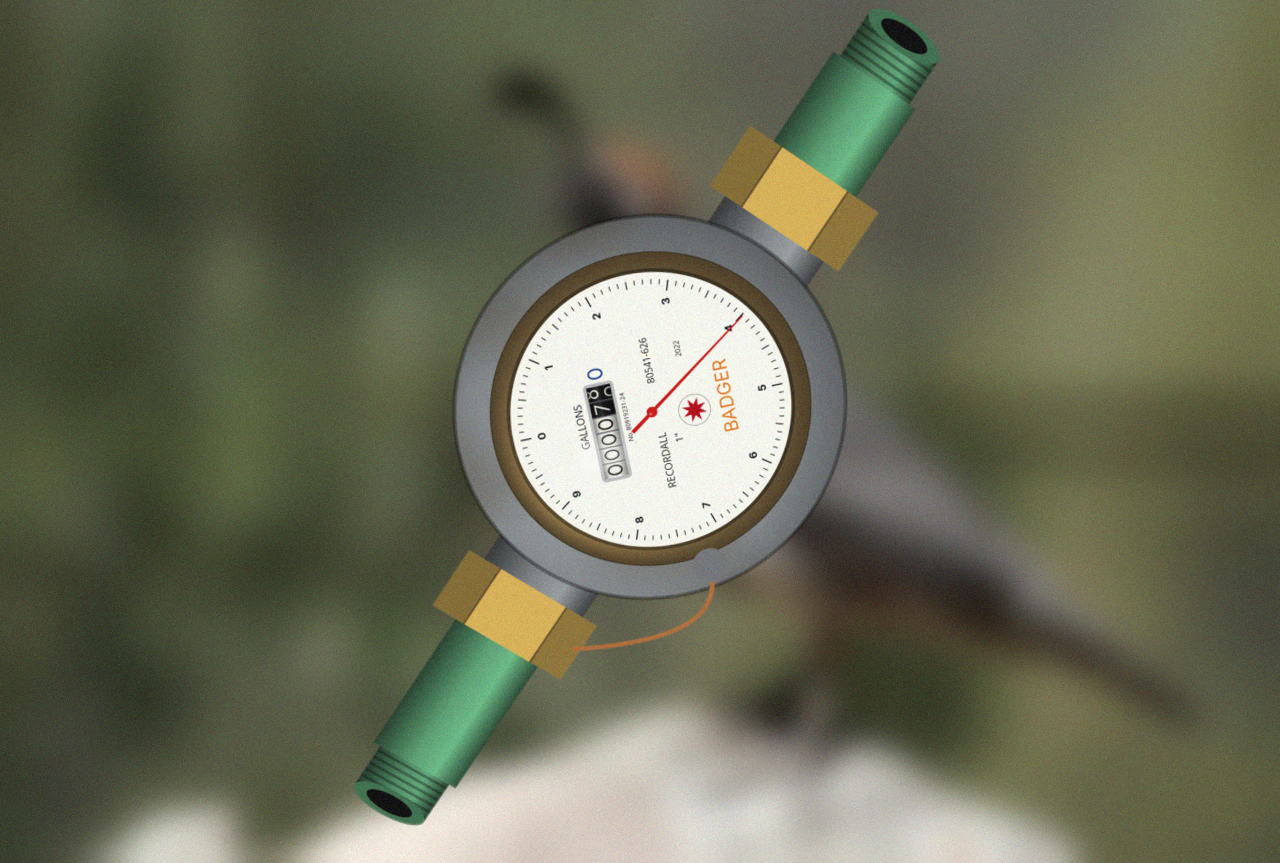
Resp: 784.0gal
